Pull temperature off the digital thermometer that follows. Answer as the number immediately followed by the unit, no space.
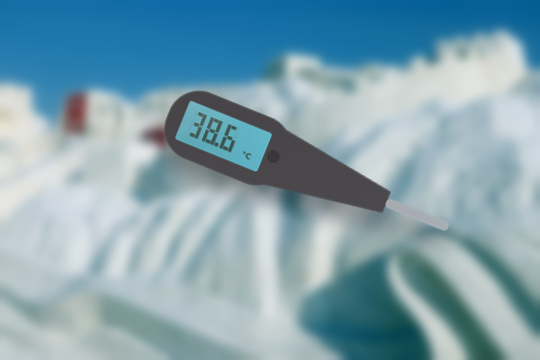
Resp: 38.6°C
